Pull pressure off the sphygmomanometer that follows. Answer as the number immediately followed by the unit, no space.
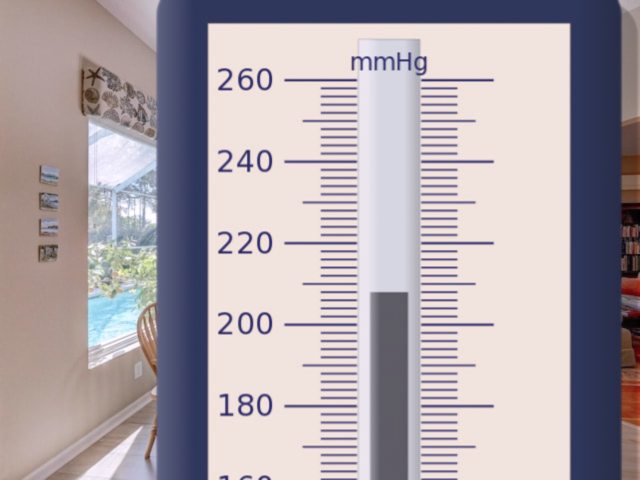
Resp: 208mmHg
